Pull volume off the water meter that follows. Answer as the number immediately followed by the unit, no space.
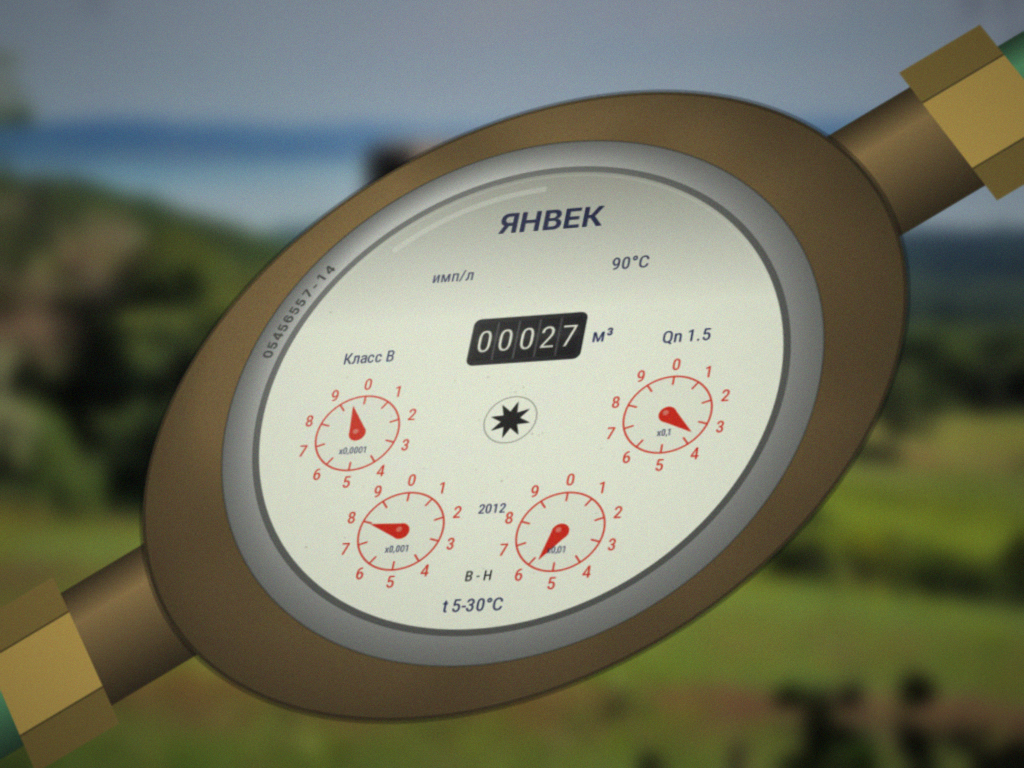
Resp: 27.3579m³
